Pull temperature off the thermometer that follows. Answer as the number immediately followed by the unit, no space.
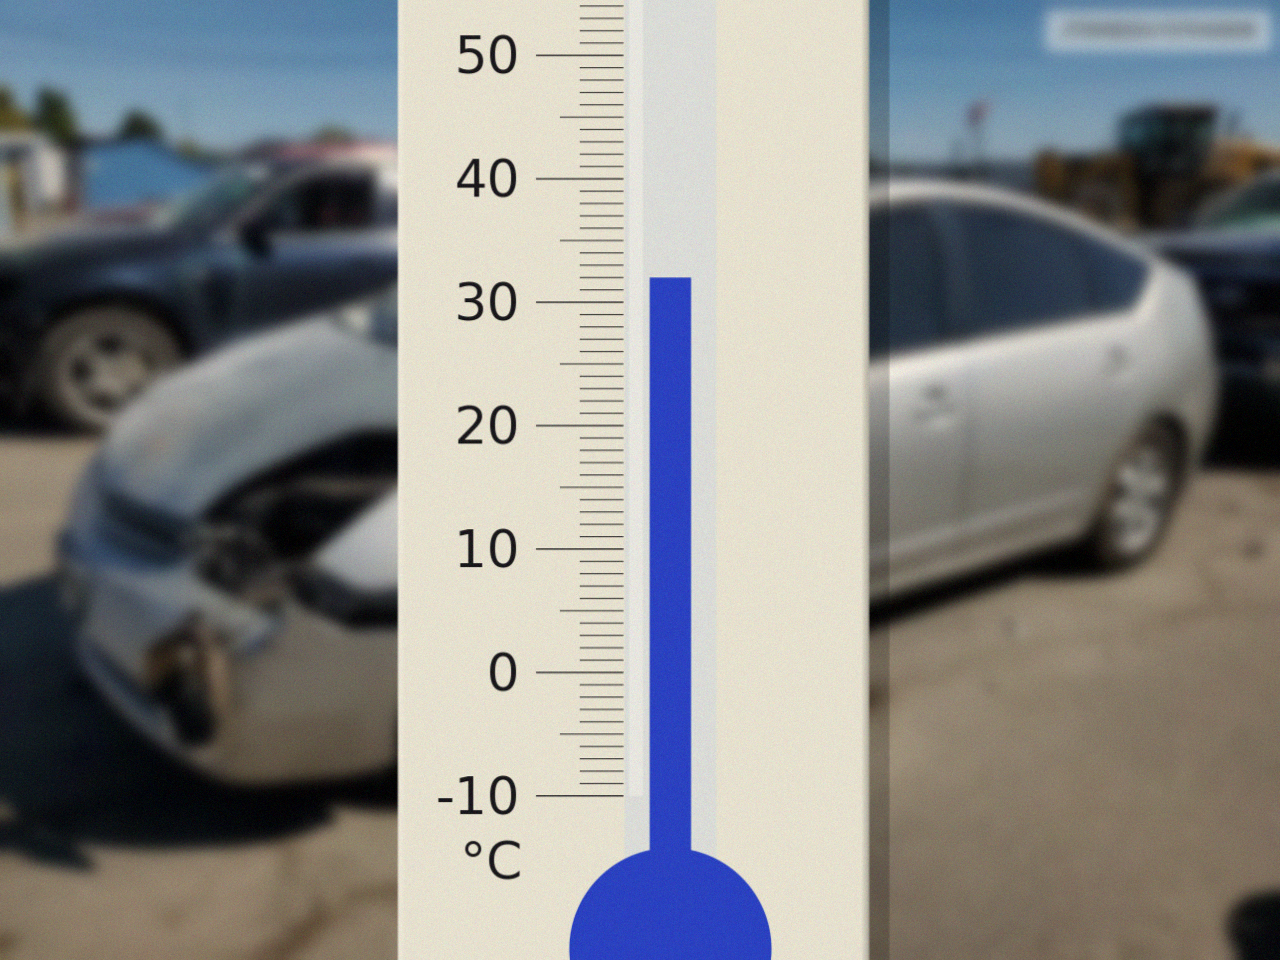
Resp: 32°C
